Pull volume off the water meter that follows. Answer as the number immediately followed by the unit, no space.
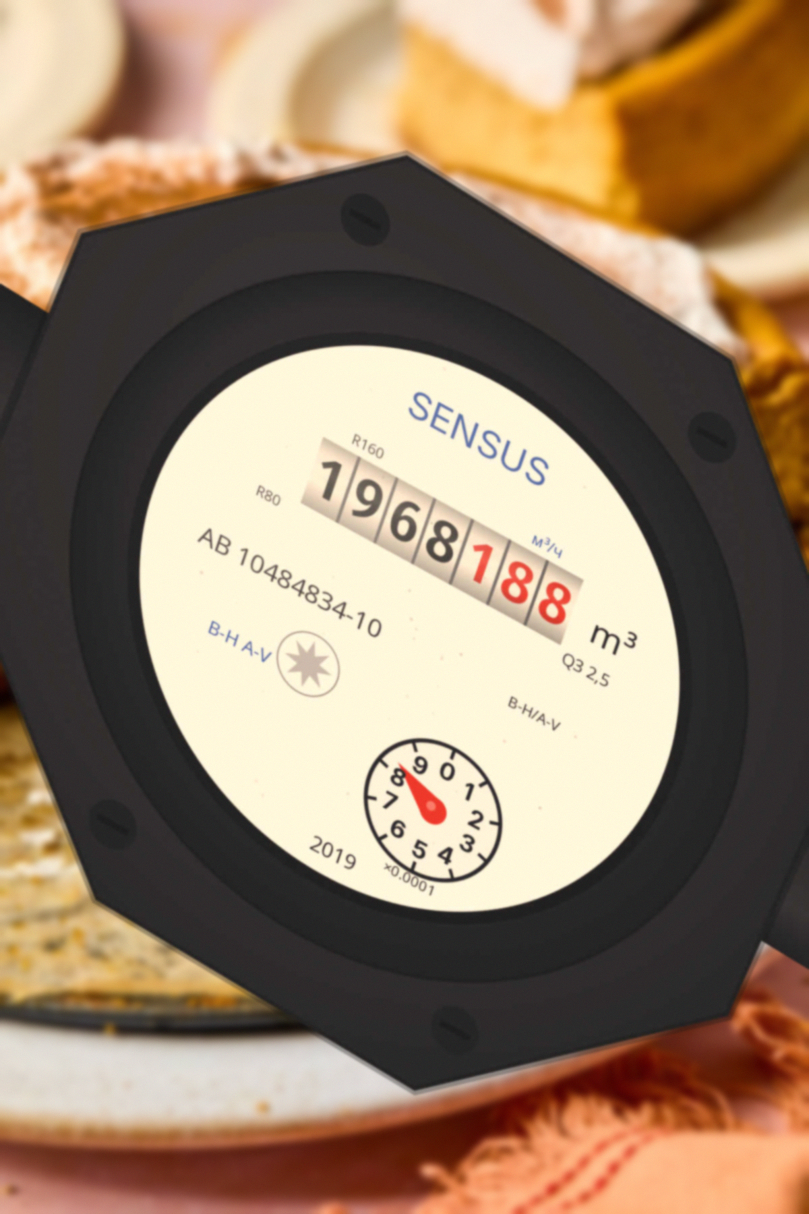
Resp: 1968.1888m³
